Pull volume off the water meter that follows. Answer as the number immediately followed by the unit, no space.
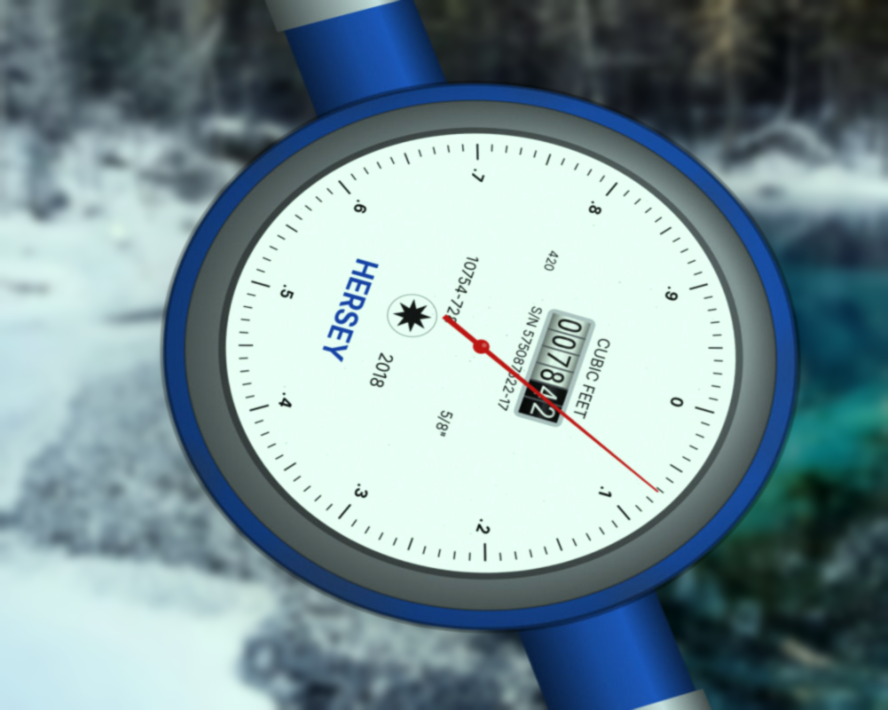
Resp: 7842.07ft³
